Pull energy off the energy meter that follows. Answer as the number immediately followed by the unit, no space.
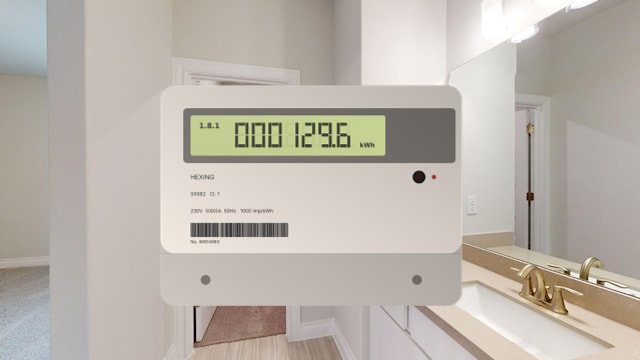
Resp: 129.6kWh
